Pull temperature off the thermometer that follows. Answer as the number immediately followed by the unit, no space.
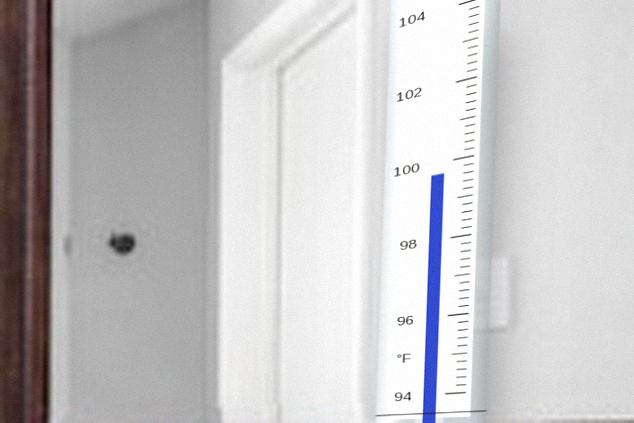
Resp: 99.7°F
